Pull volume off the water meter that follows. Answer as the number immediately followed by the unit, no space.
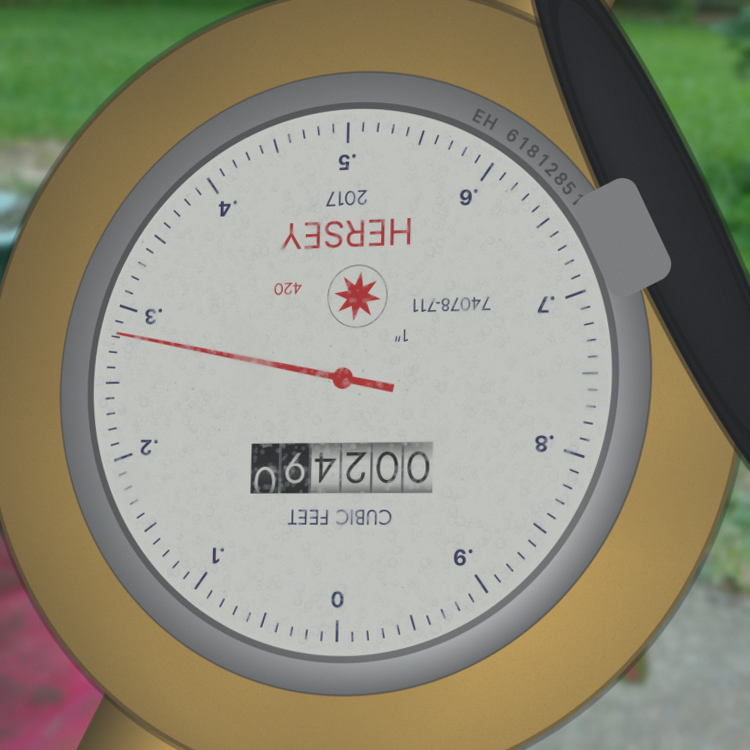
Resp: 2490.28ft³
